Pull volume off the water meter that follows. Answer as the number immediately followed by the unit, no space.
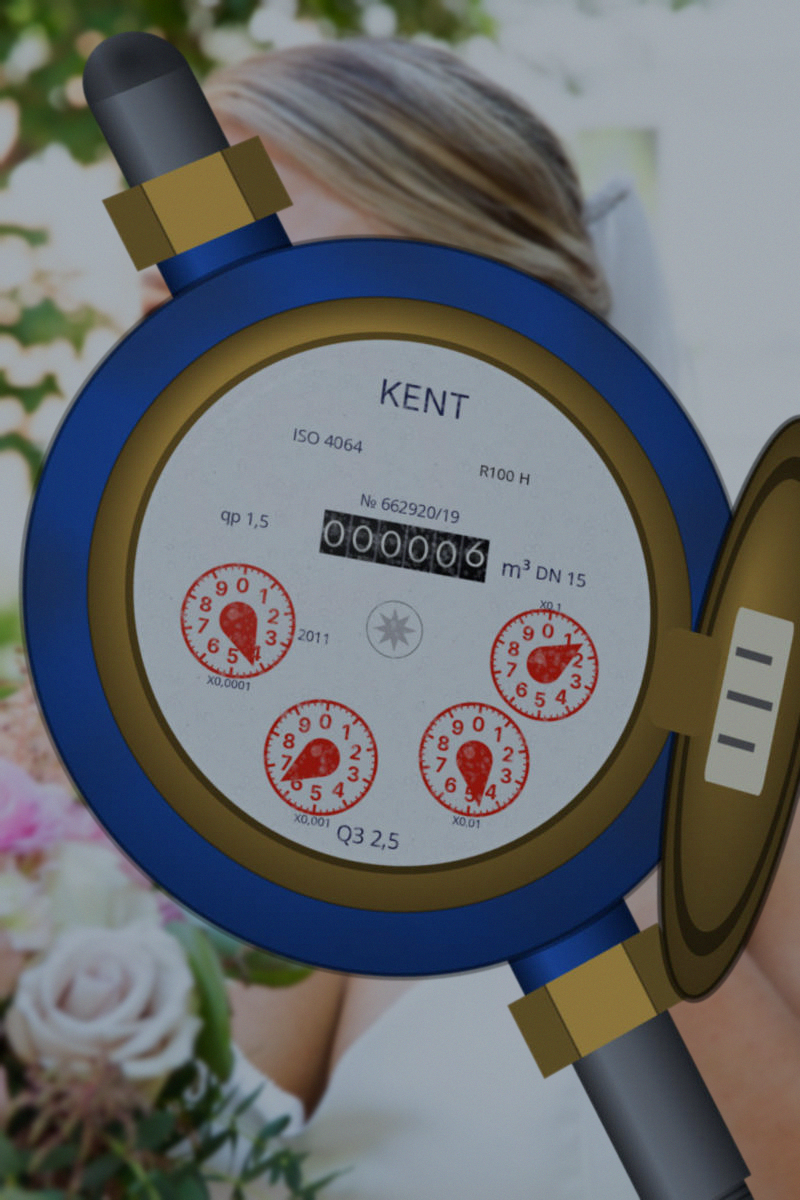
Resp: 6.1464m³
